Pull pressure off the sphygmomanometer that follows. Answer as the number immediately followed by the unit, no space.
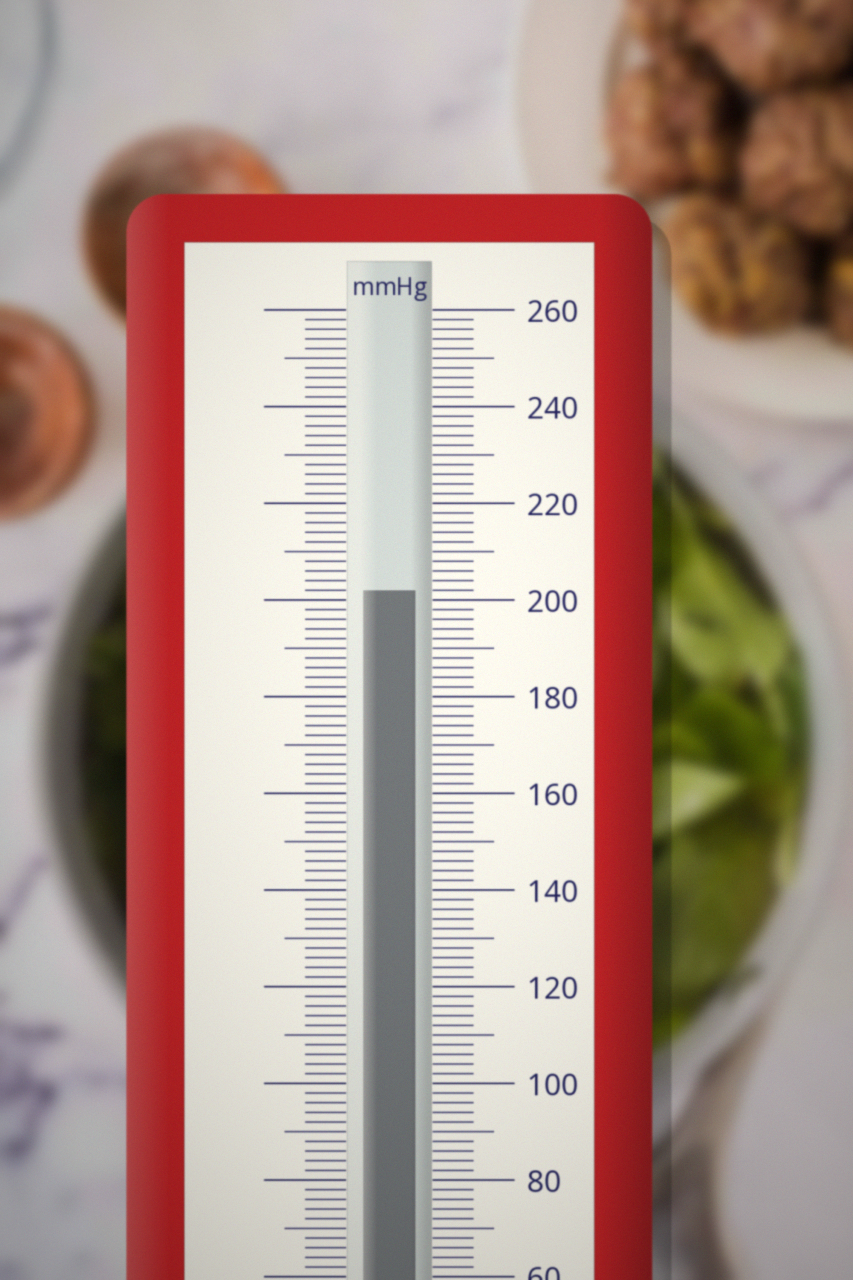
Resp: 202mmHg
